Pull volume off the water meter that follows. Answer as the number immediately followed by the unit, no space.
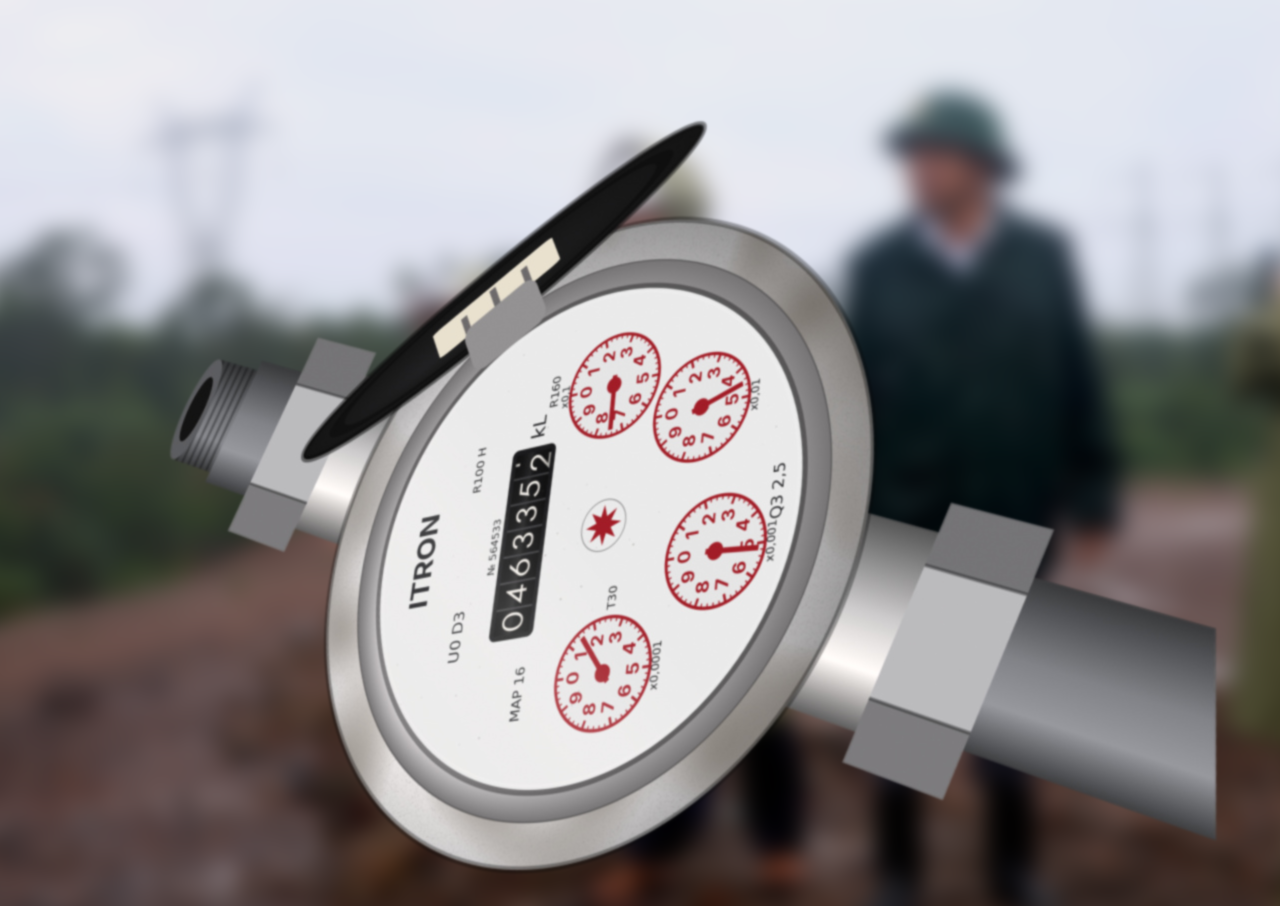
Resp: 463351.7451kL
